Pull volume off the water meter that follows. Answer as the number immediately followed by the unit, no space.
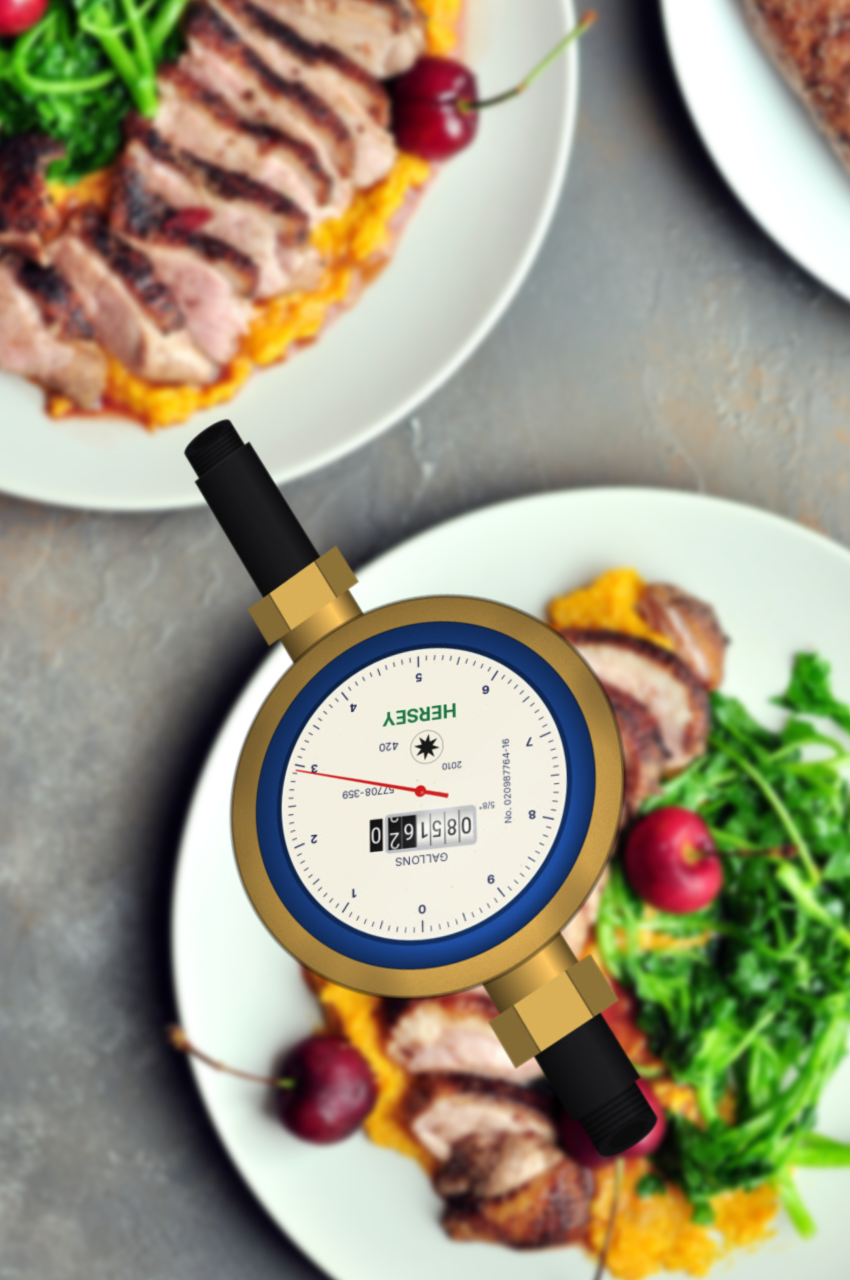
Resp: 851622.9gal
